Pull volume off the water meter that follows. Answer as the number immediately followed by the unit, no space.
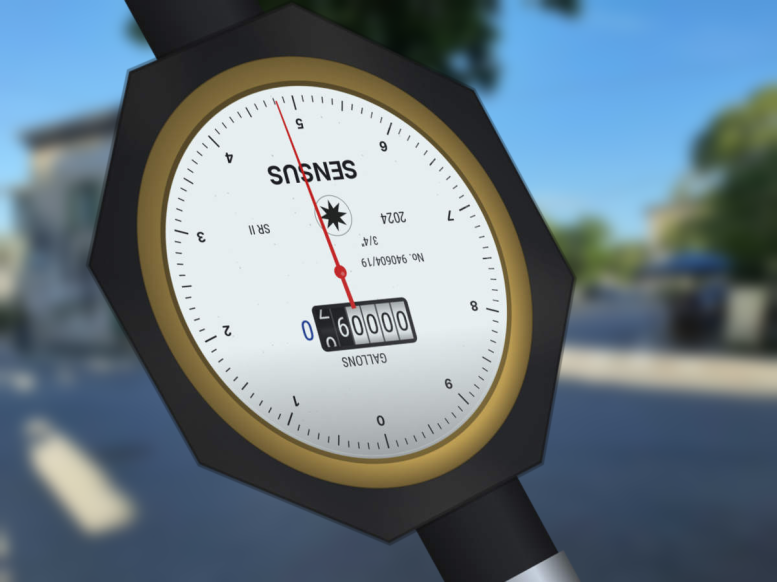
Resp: 964.8gal
